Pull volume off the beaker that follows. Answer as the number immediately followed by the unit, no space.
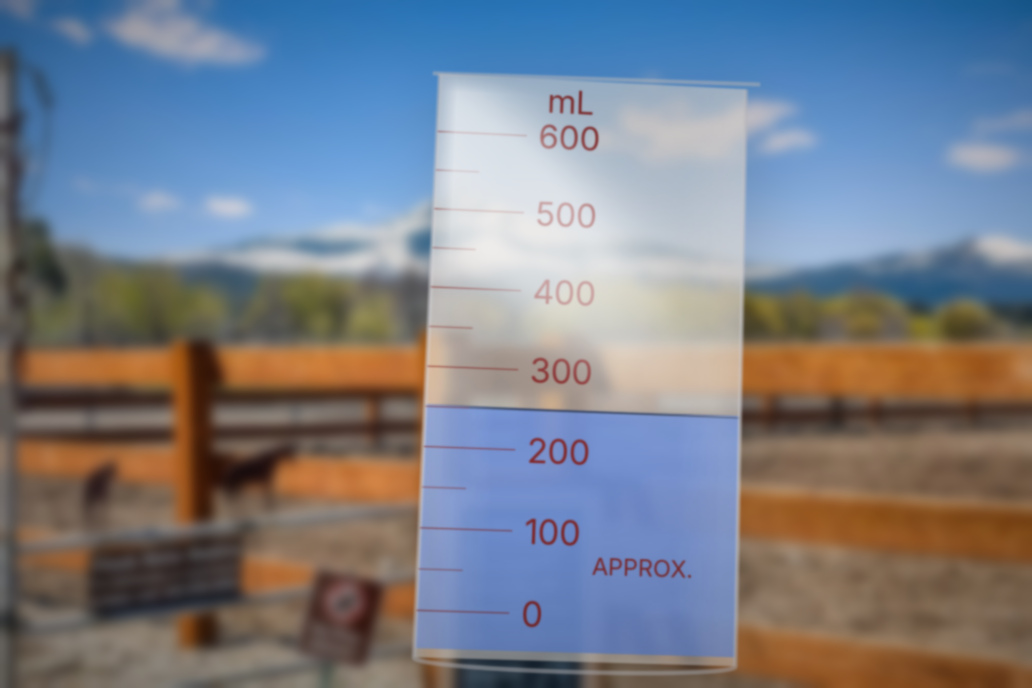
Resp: 250mL
